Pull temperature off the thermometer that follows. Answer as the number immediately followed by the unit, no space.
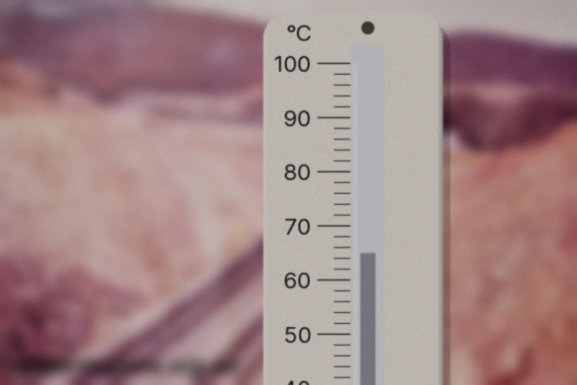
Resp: 65°C
